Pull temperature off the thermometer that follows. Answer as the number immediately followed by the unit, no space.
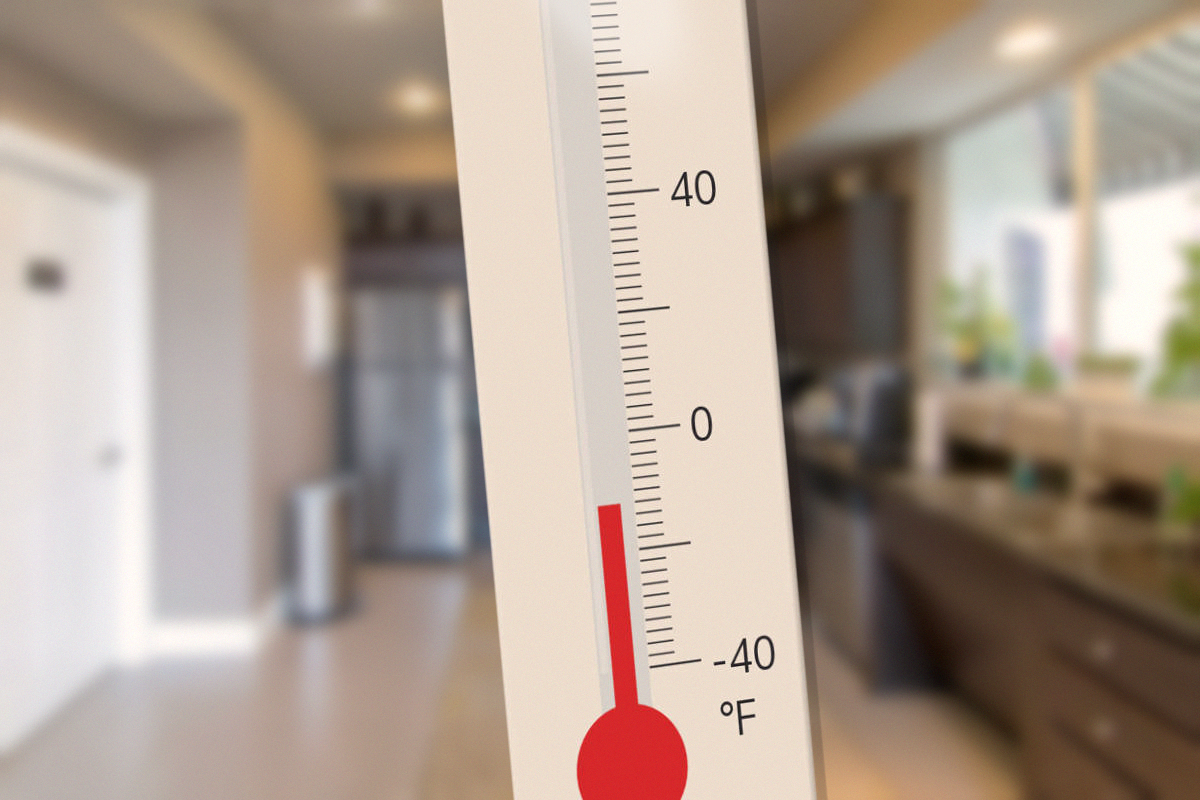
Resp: -12°F
